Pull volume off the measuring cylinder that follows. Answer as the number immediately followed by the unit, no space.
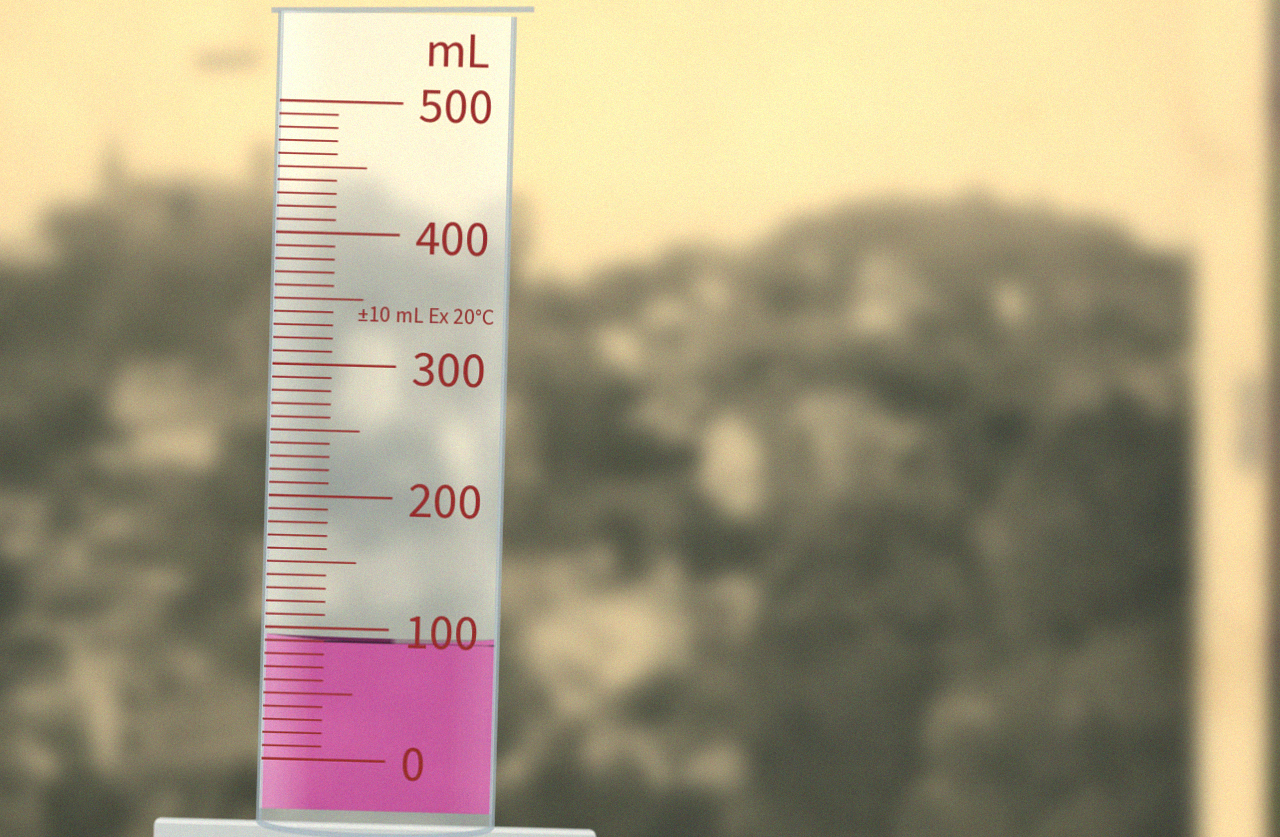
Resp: 90mL
